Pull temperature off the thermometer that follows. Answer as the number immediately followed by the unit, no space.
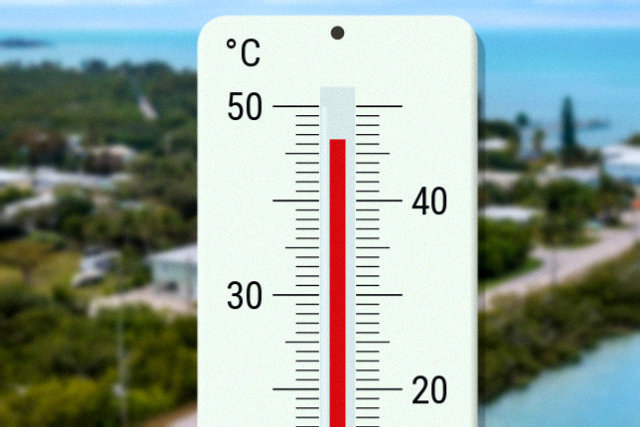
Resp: 46.5°C
